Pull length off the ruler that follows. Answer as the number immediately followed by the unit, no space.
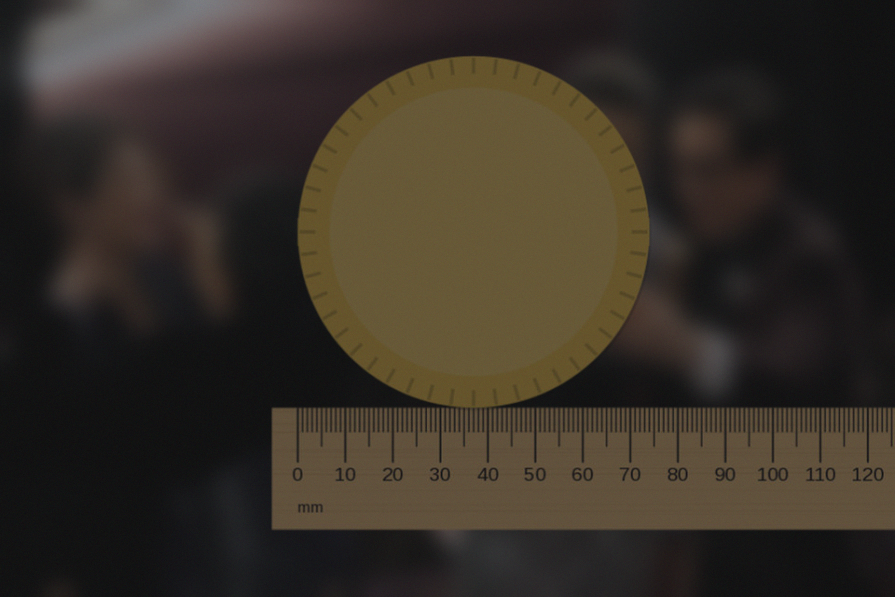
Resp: 74mm
